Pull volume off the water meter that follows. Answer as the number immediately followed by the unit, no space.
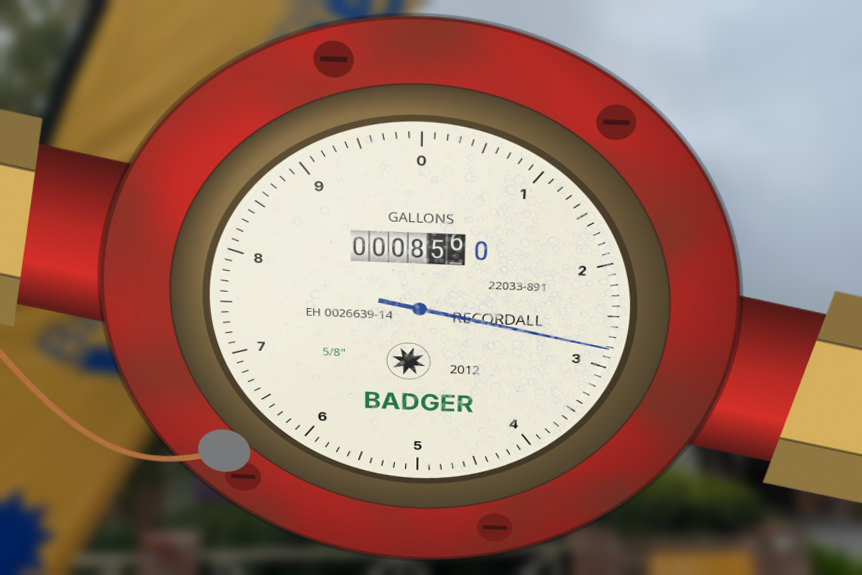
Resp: 8562.8gal
